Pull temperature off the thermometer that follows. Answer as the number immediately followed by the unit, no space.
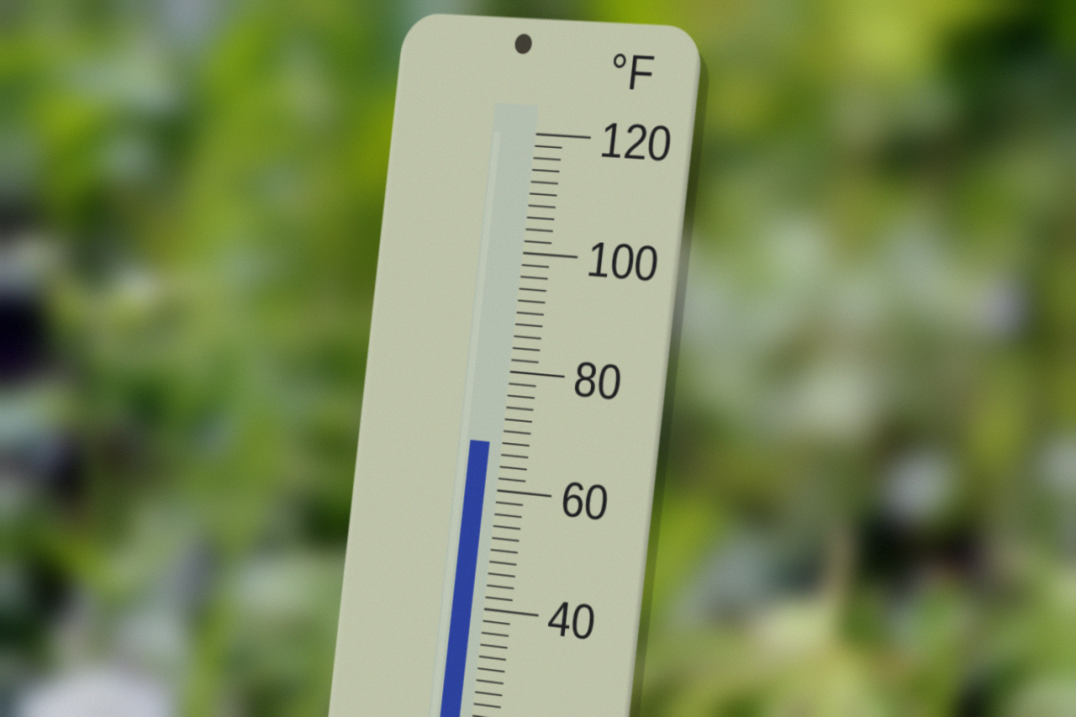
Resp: 68°F
